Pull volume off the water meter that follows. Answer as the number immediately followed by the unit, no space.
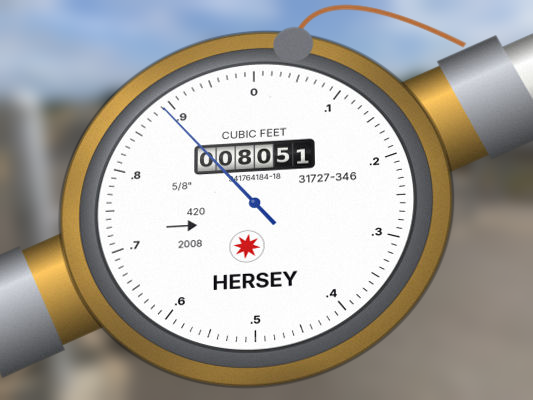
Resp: 8050.89ft³
